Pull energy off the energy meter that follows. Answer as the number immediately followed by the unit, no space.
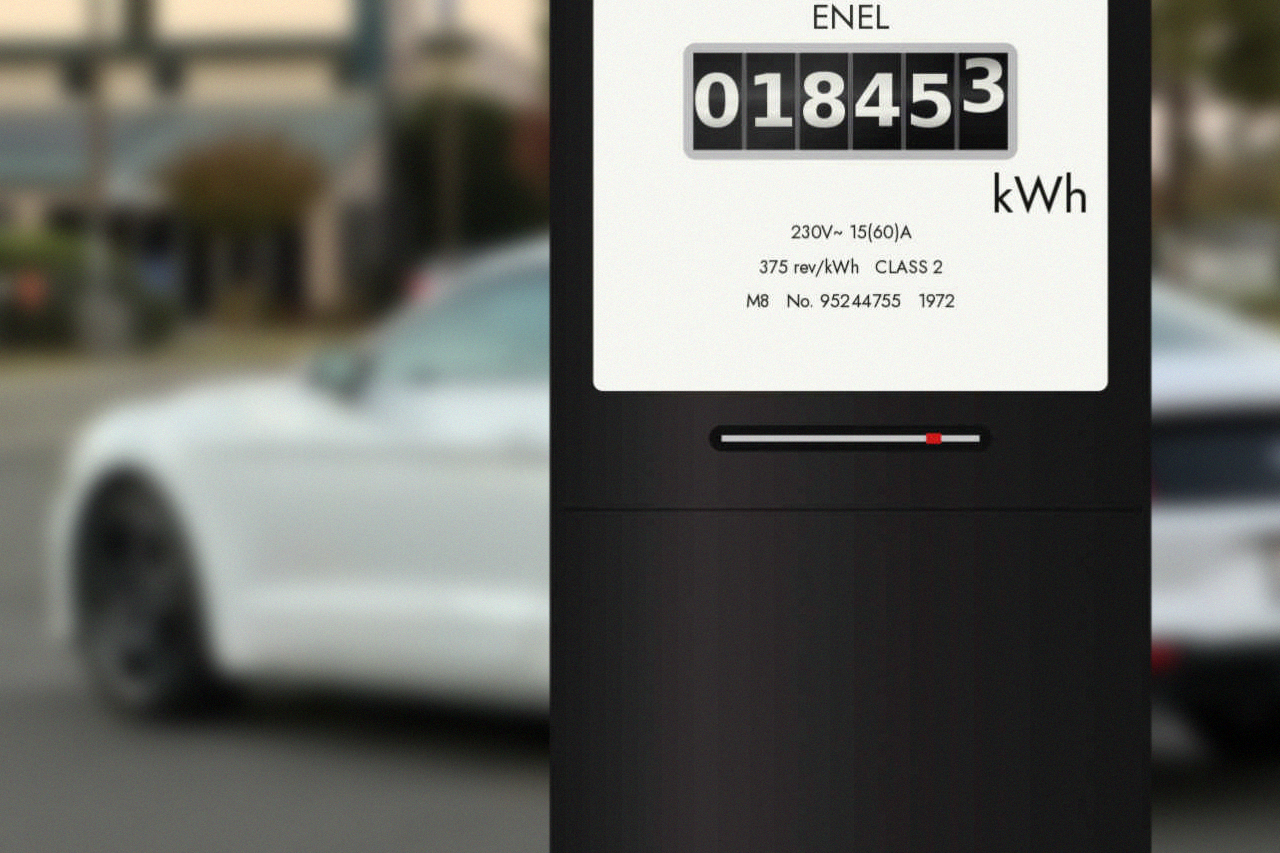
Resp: 18453kWh
